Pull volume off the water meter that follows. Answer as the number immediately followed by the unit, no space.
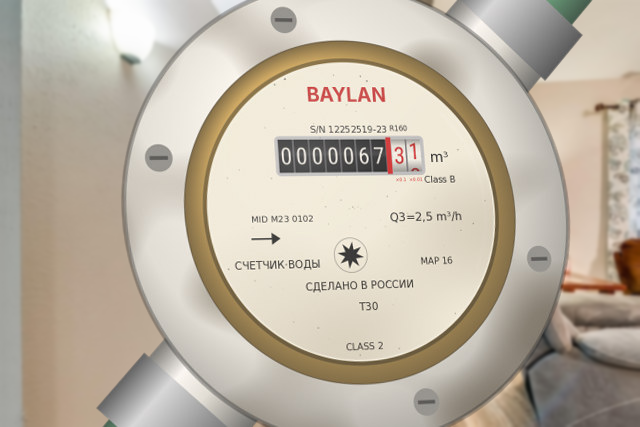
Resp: 67.31m³
